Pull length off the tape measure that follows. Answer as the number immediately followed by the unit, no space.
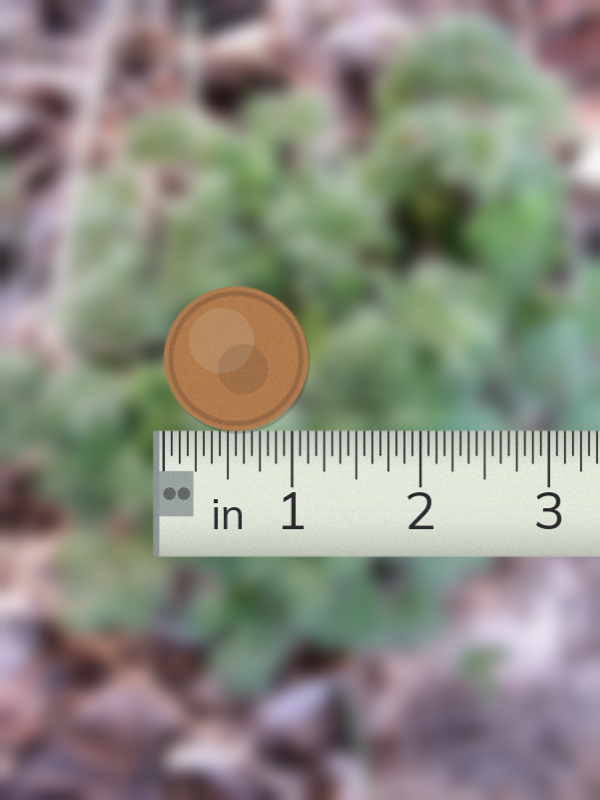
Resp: 1.125in
